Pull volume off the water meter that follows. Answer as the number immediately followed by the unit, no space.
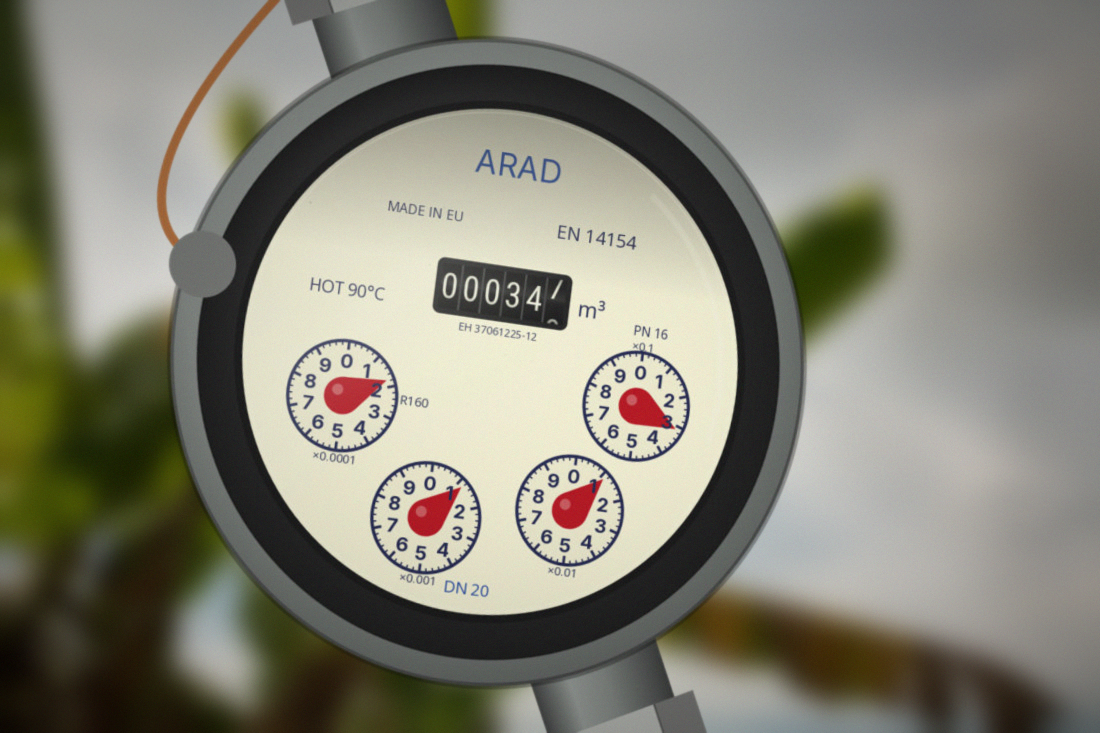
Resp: 347.3111m³
